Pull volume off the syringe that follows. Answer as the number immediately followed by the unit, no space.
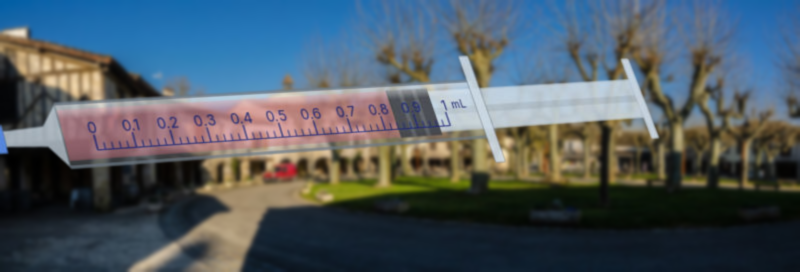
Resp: 0.84mL
